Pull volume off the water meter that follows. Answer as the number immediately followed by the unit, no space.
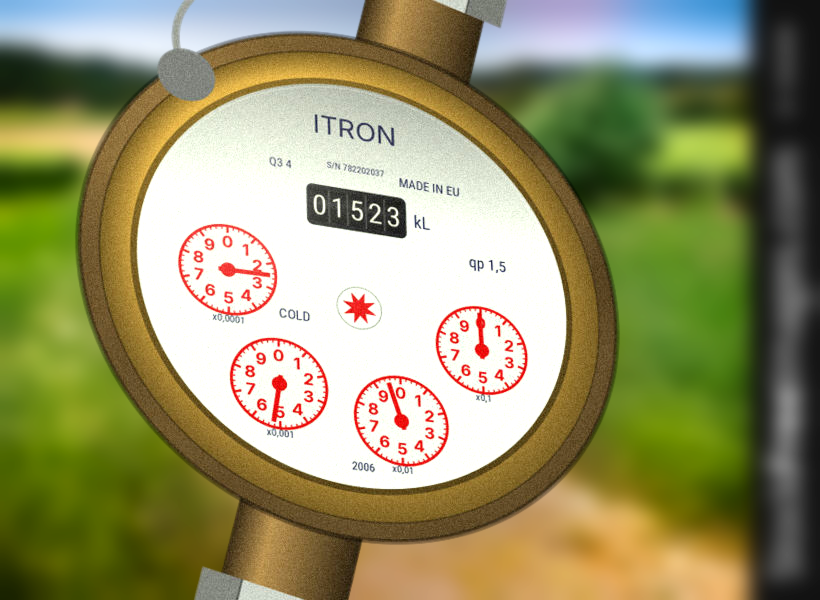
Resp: 1522.9952kL
